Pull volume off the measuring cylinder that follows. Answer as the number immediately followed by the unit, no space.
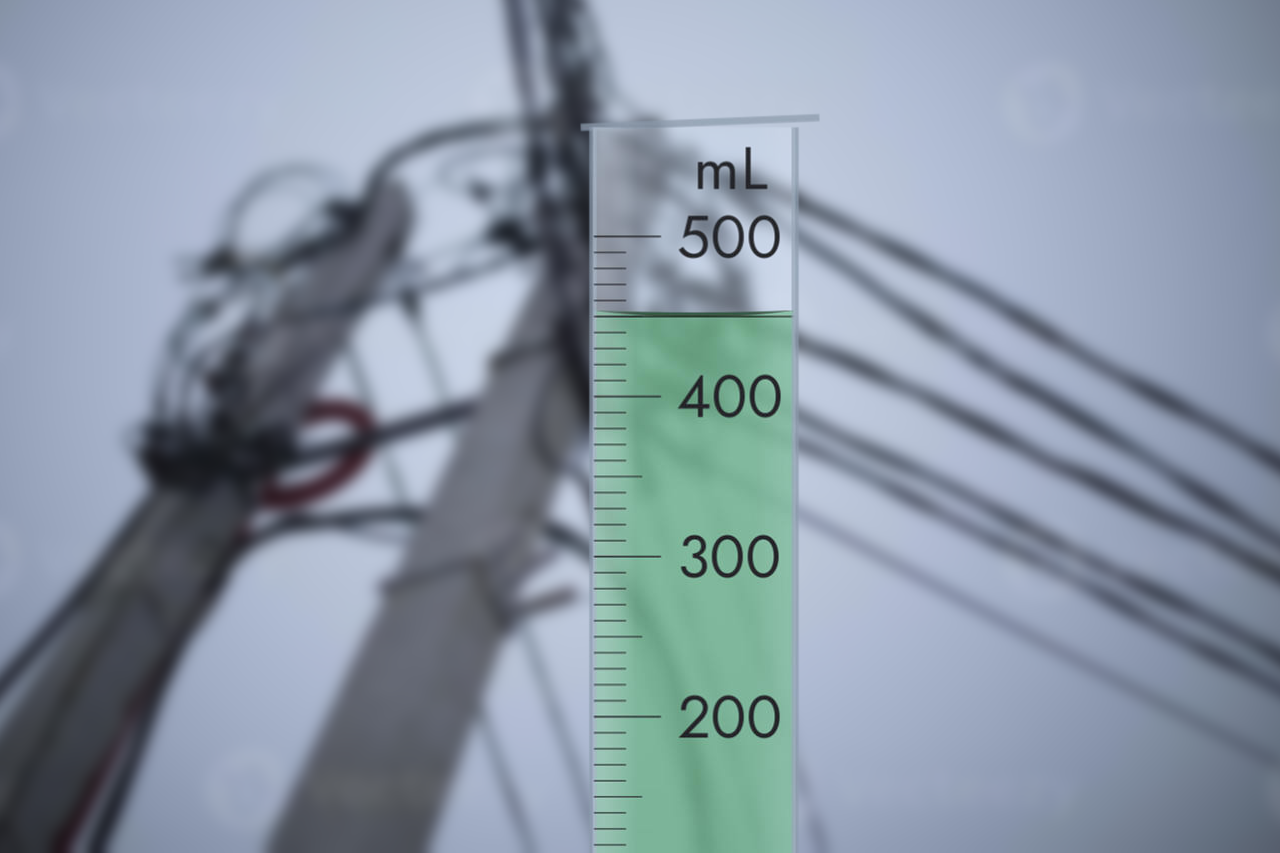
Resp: 450mL
